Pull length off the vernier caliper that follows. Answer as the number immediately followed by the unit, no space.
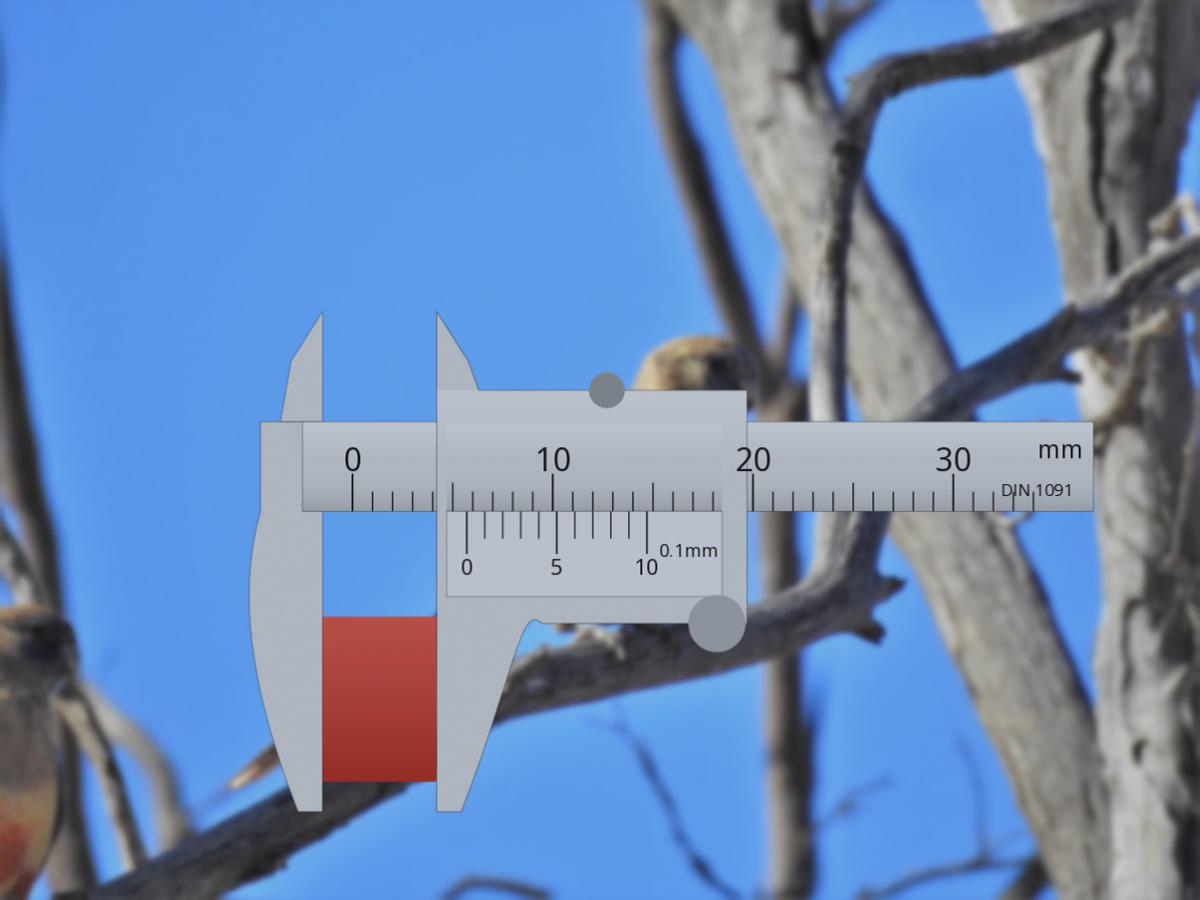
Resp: 5.7mm
